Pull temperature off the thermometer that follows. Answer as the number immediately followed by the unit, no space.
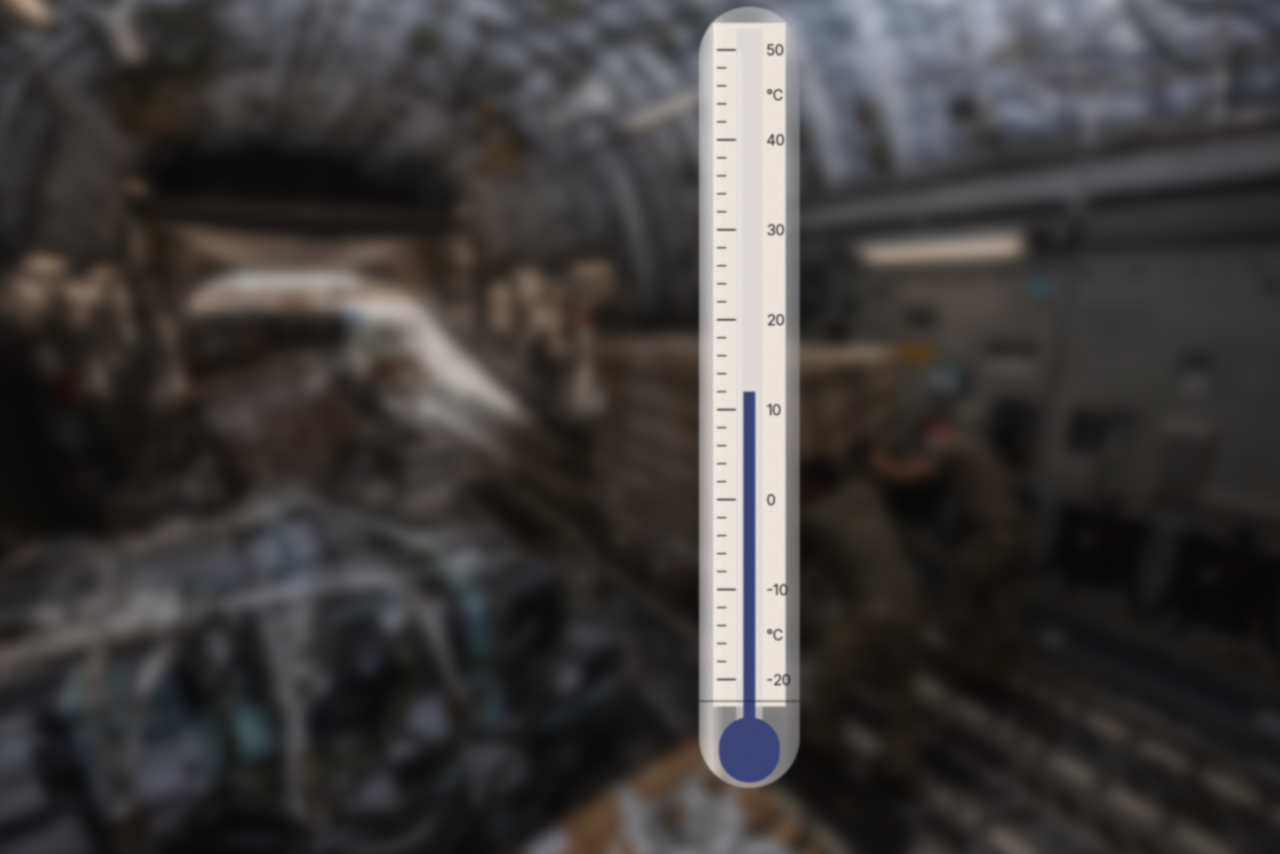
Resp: 12°C
